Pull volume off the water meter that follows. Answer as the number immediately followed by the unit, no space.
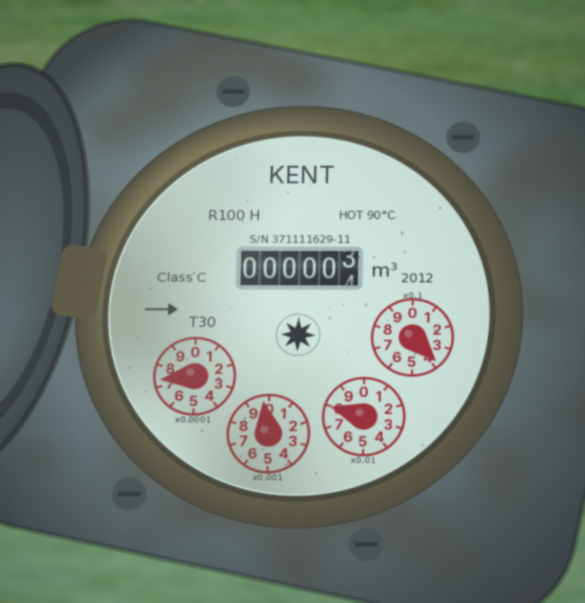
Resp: 3.3797m³
